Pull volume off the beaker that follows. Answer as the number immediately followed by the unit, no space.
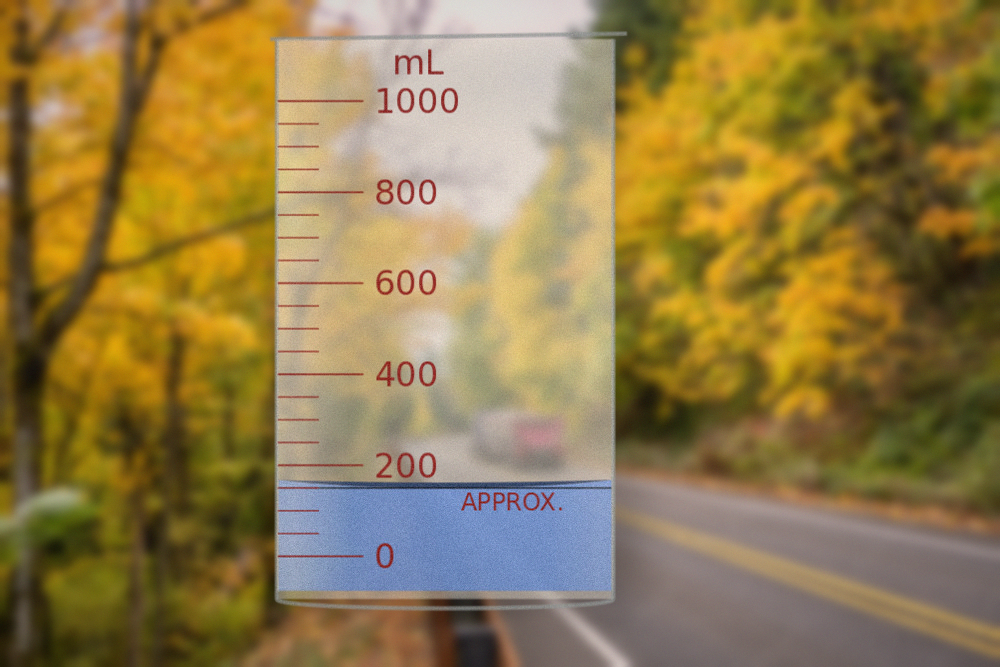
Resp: 150mL
